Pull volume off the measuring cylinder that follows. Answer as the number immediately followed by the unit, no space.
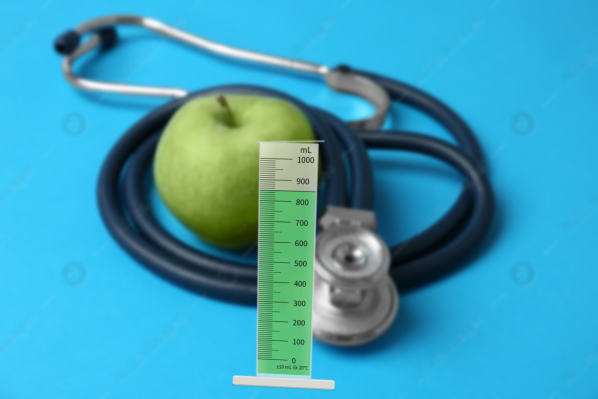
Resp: 850mL
